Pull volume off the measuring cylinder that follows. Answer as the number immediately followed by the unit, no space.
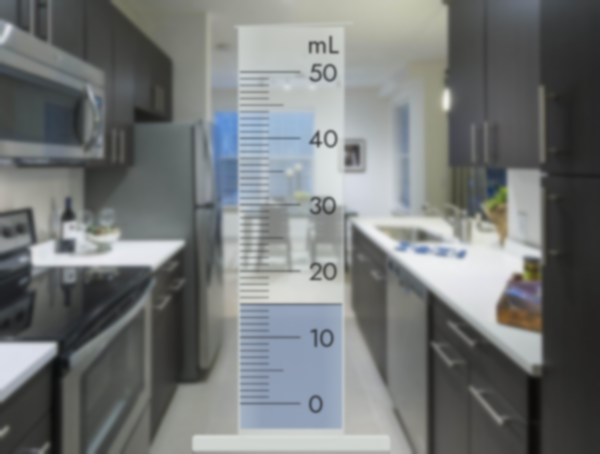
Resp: 15mL
